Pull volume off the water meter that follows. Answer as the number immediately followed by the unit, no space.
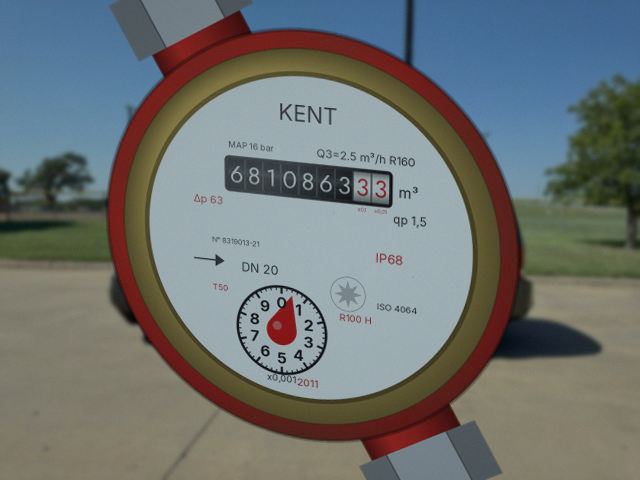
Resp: 6810863.330m³
